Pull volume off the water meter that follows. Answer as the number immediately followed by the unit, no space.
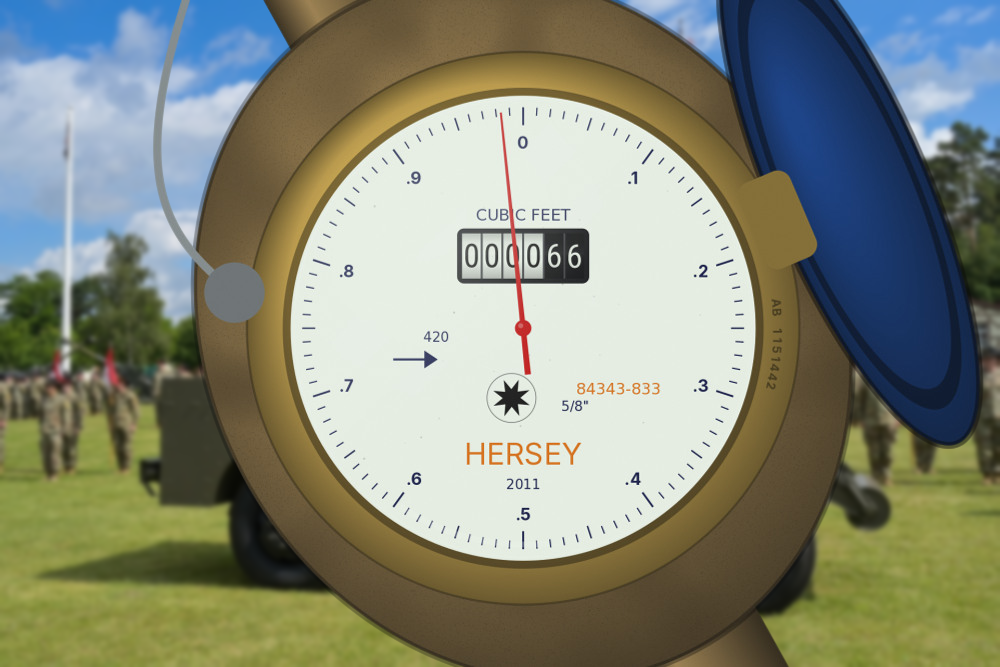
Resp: 65.98ft³
